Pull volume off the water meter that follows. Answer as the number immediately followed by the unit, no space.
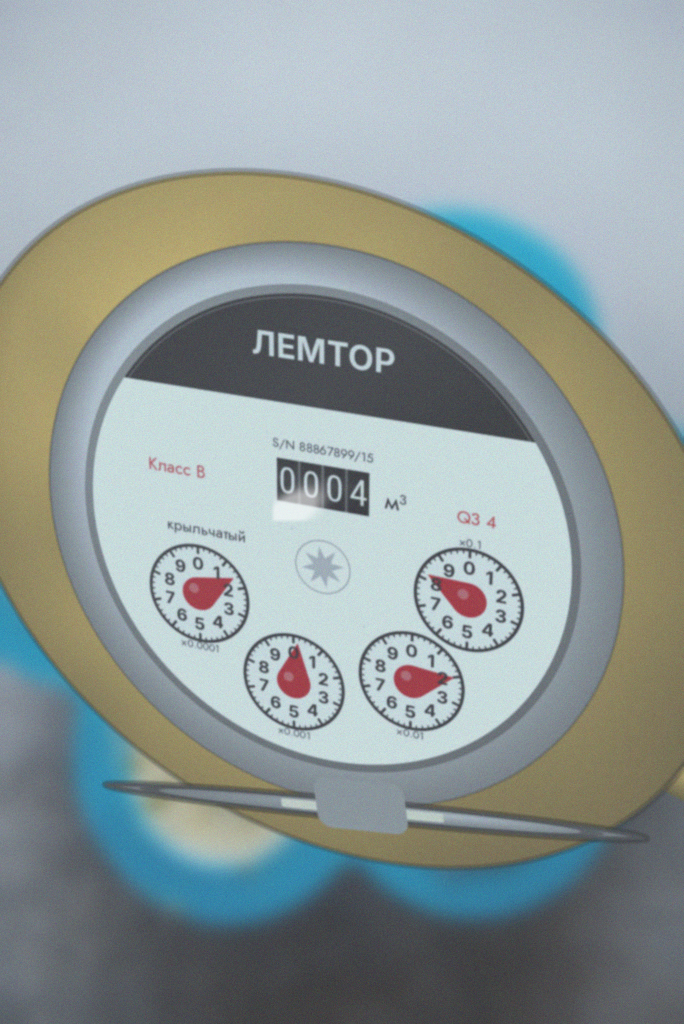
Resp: 4.8201m³
